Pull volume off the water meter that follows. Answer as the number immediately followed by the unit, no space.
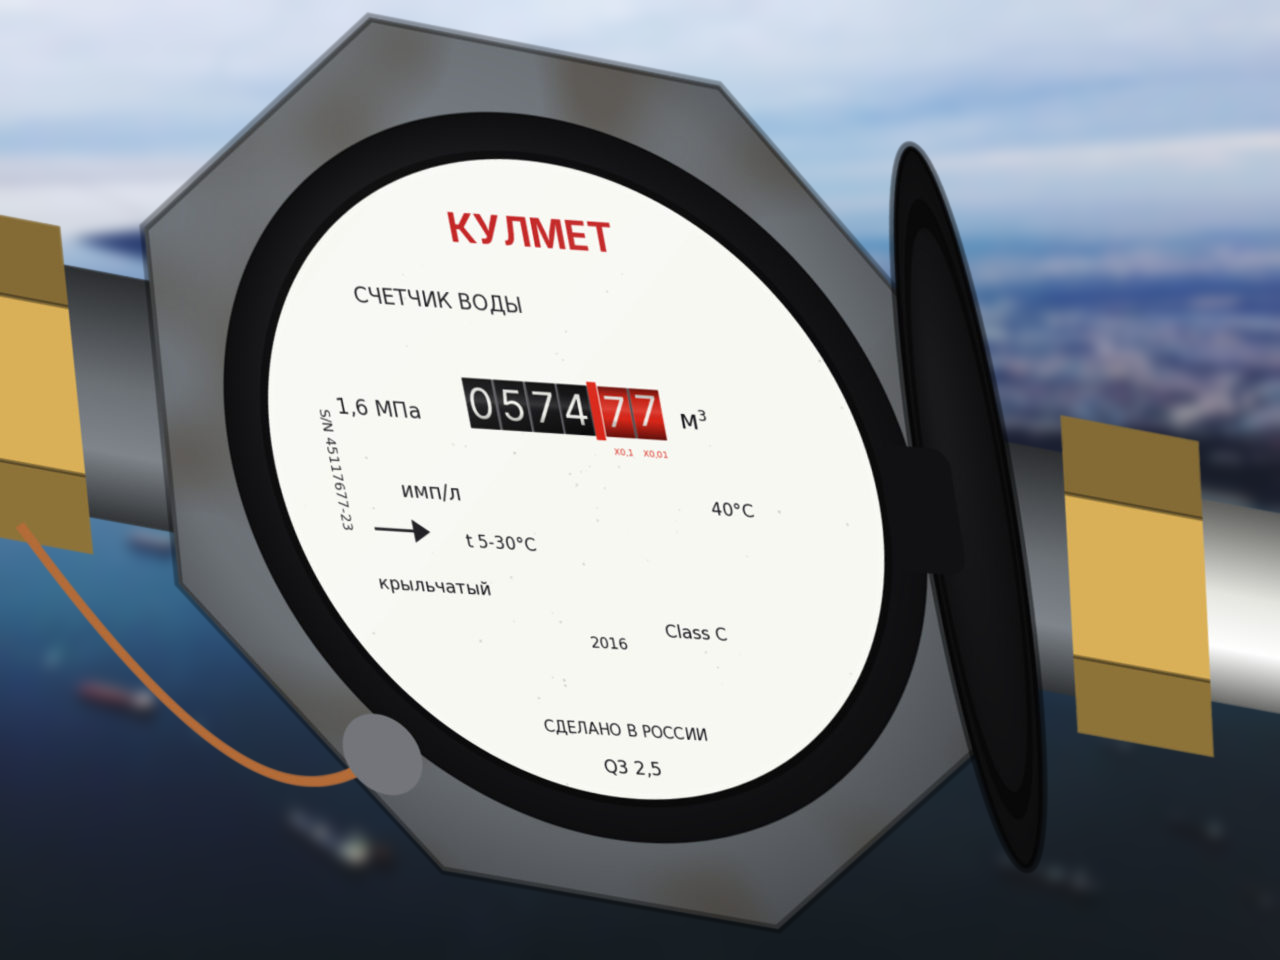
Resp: 574.77m³
